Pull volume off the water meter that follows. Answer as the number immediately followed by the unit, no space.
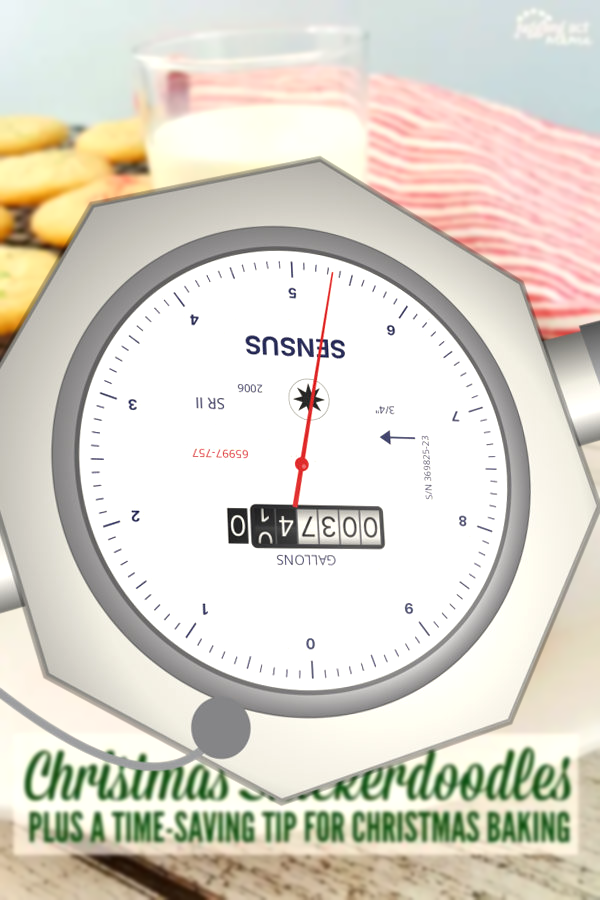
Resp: 37405.3gal
